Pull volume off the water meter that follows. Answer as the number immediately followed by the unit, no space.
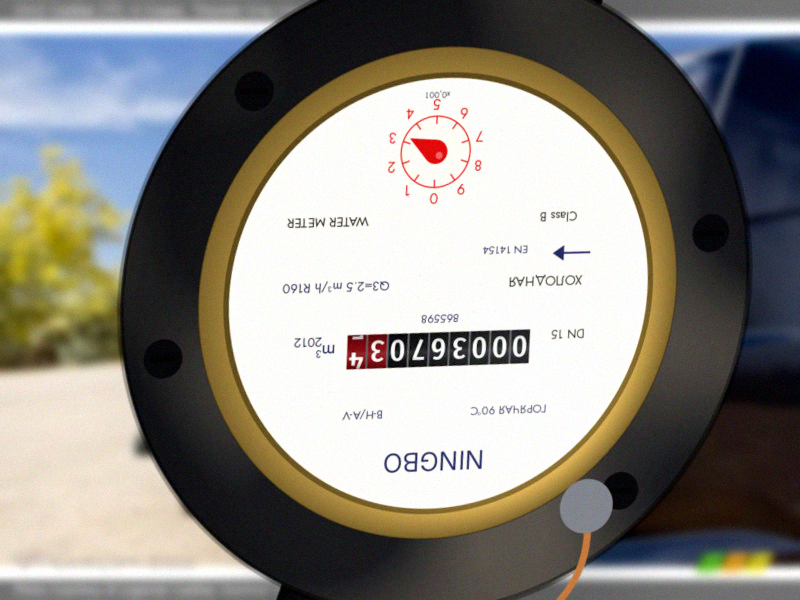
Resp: 3670.343m³
